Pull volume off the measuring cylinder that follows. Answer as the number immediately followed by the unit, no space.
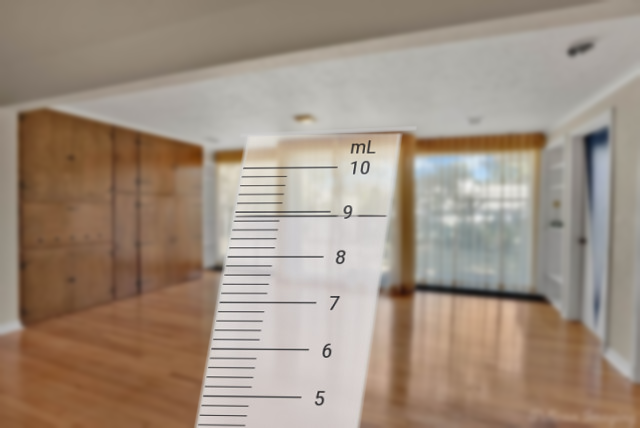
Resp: 8.9mL
